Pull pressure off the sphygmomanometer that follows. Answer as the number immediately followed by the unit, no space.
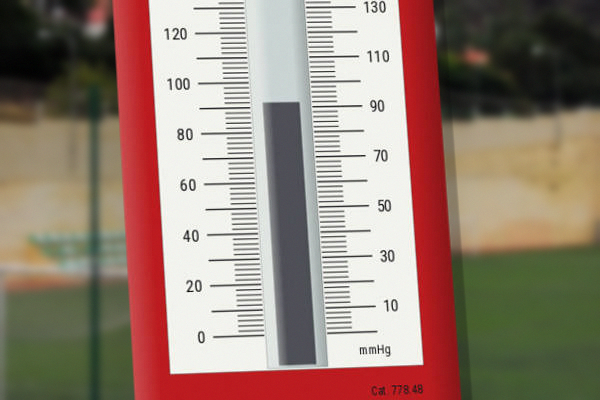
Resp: 92mmHg
